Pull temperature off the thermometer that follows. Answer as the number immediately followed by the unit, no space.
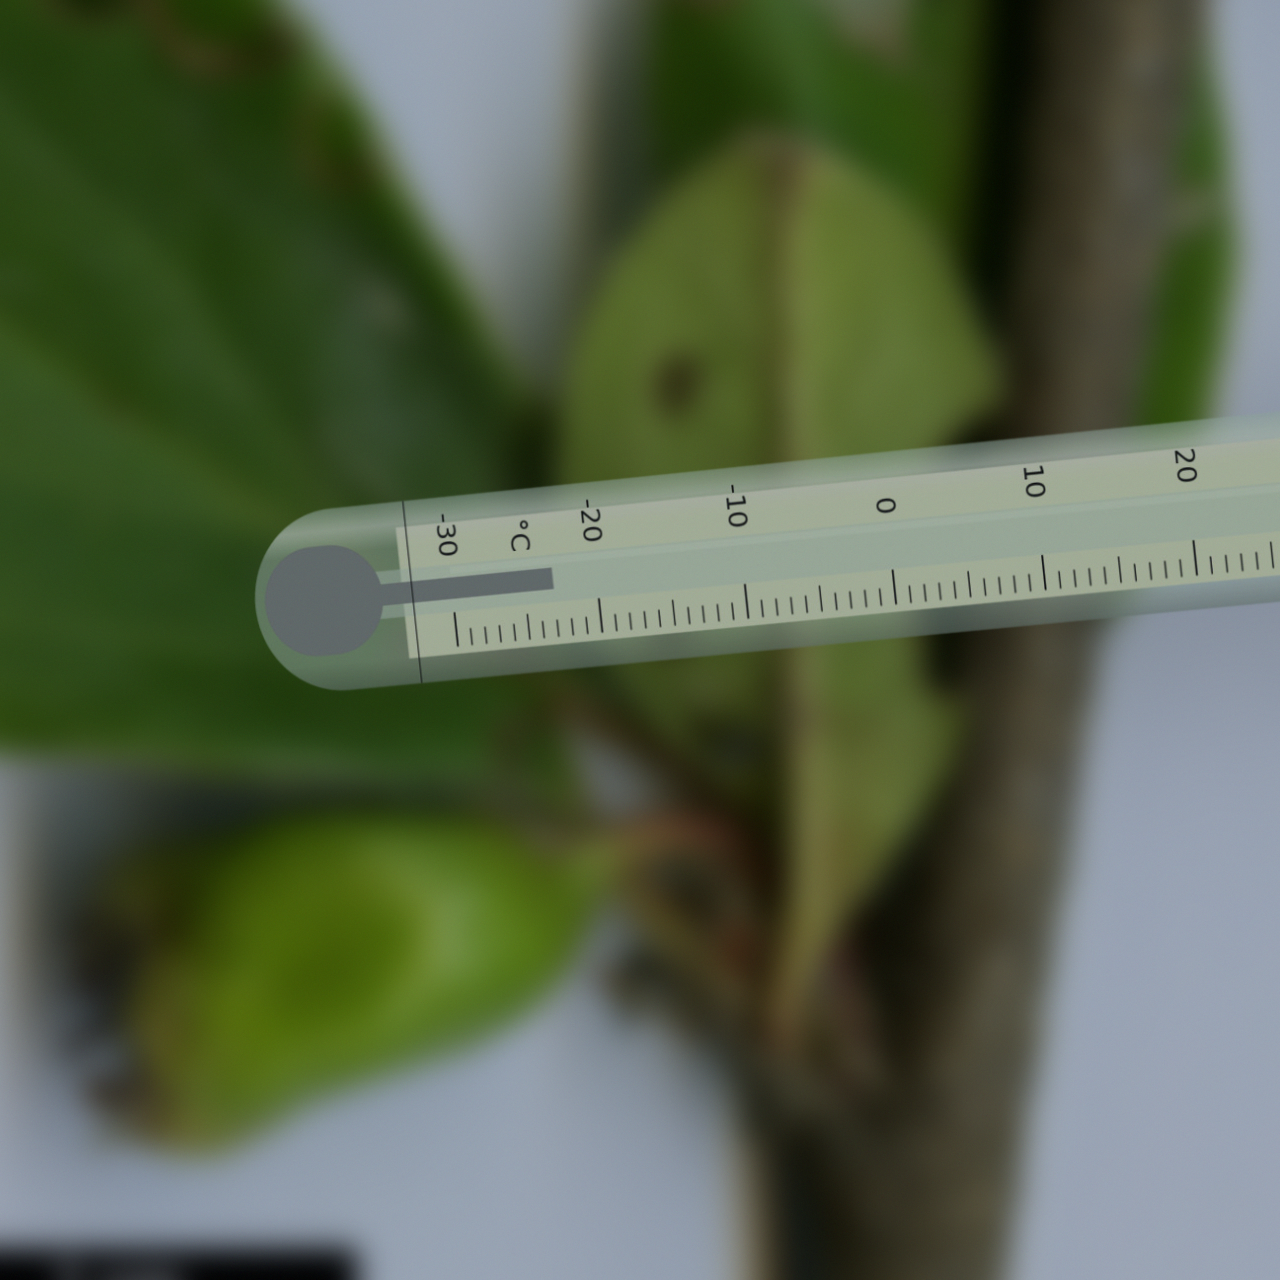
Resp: -23°C
